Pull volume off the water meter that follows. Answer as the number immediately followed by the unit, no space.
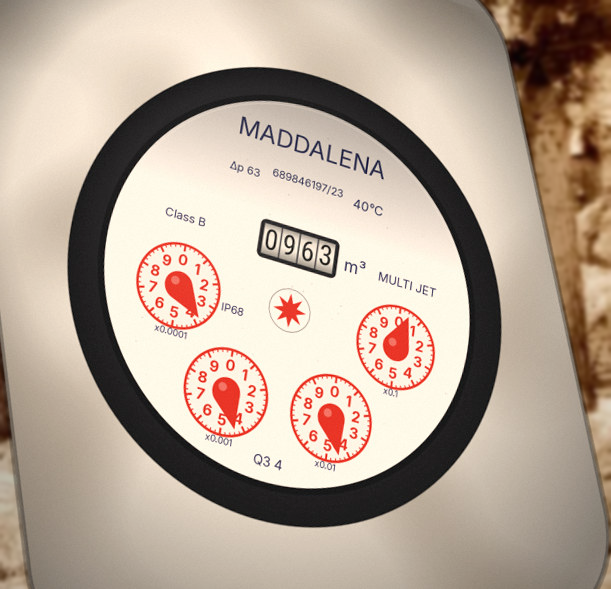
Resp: 963.0443m³
